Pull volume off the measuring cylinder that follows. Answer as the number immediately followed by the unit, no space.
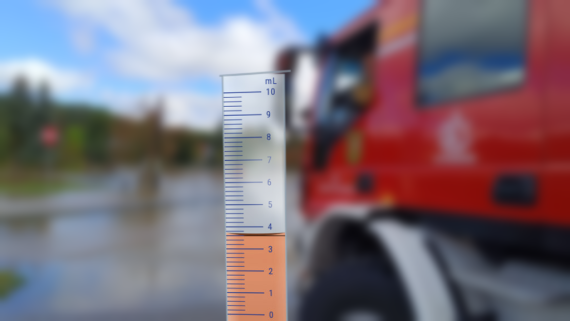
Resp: 3.6mL
